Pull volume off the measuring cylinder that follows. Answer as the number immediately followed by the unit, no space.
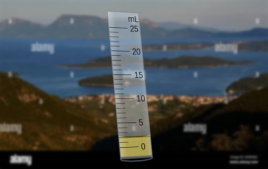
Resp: 2mL
